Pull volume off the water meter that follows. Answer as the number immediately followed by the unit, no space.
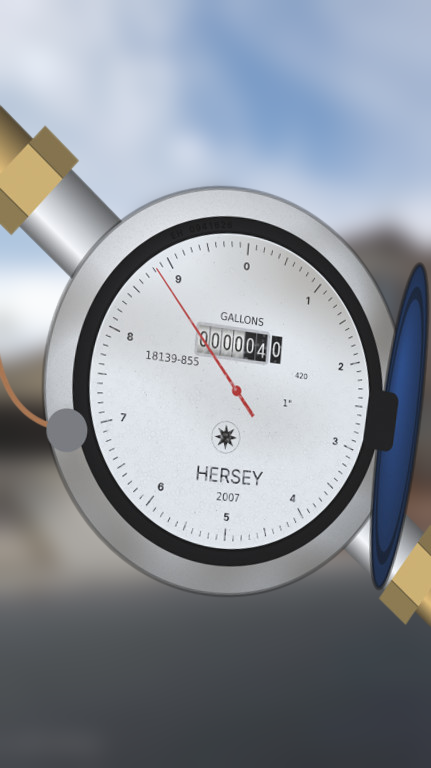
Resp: 38.8gal
